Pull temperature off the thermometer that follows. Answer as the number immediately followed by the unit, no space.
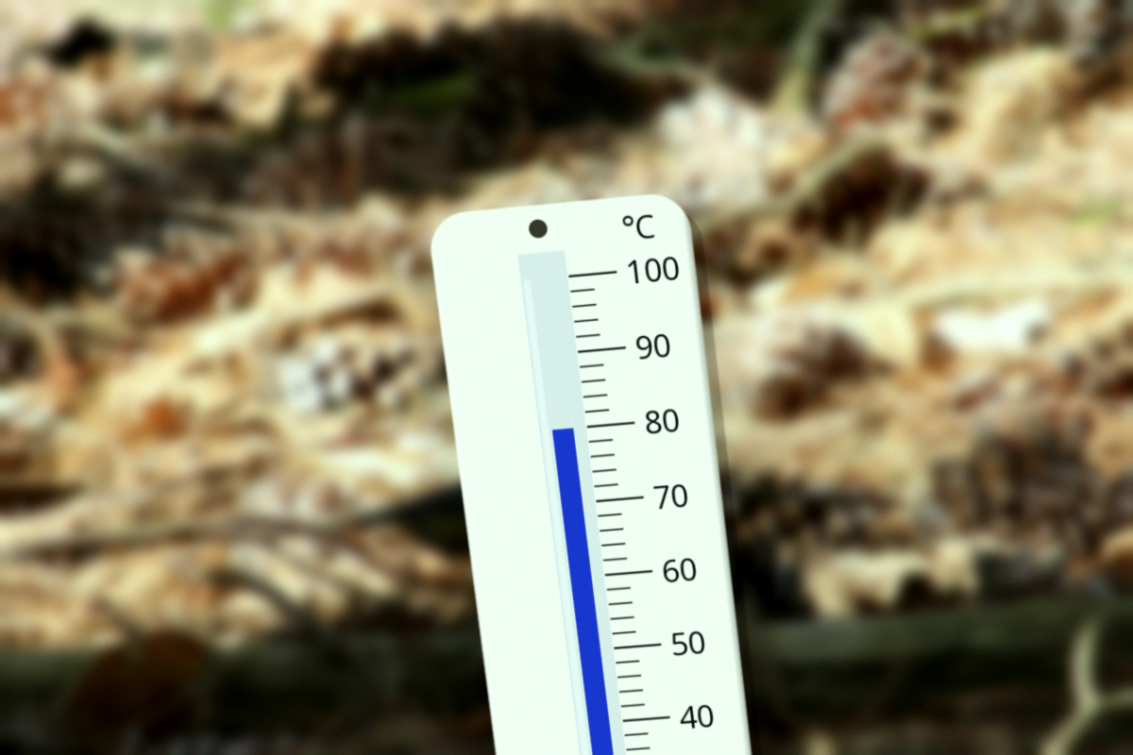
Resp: 80°C
